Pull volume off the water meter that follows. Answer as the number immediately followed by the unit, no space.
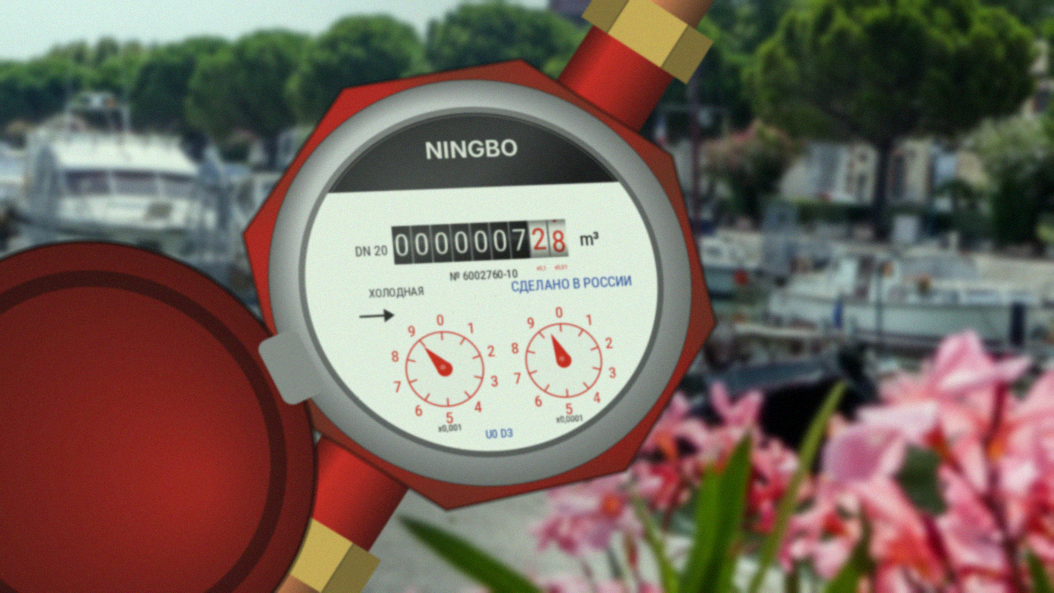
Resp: 7.2789m³
